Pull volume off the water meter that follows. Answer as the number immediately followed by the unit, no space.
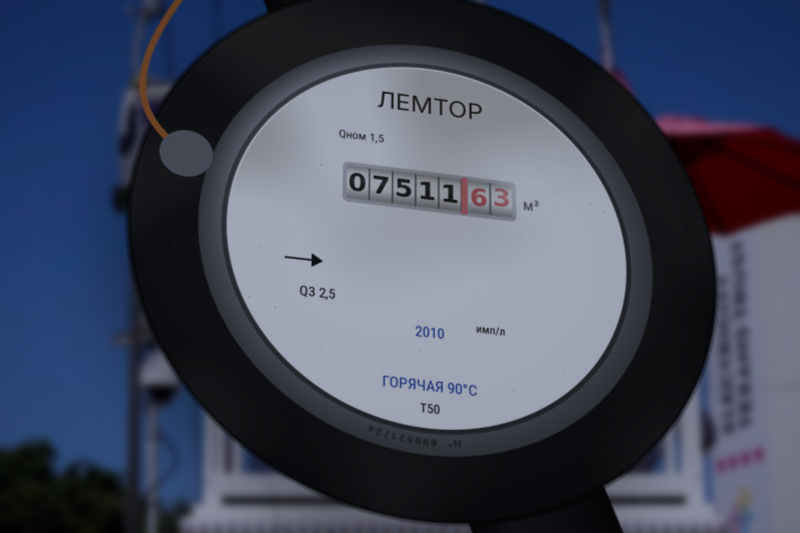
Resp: 7511.63m³
